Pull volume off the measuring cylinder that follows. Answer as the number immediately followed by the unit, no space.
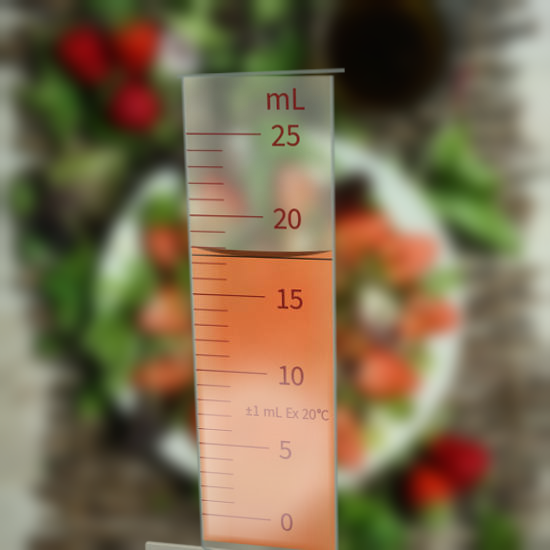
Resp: 17.5mL
